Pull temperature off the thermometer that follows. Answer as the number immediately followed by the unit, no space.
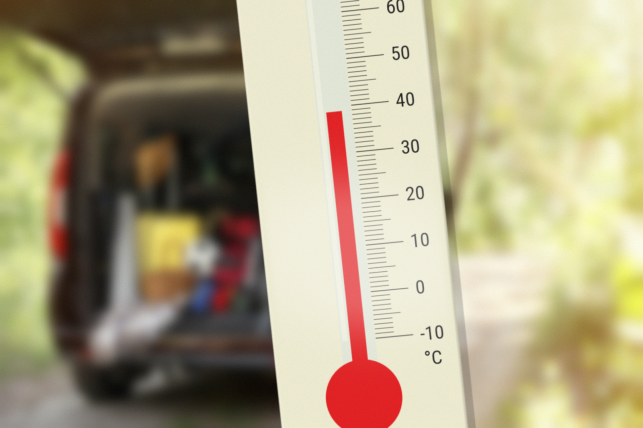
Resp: 39°C
